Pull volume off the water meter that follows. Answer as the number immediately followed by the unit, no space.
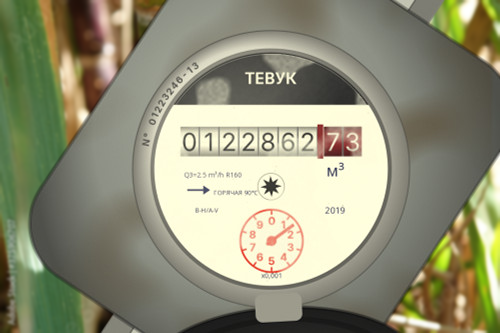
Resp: 122862.731m³
